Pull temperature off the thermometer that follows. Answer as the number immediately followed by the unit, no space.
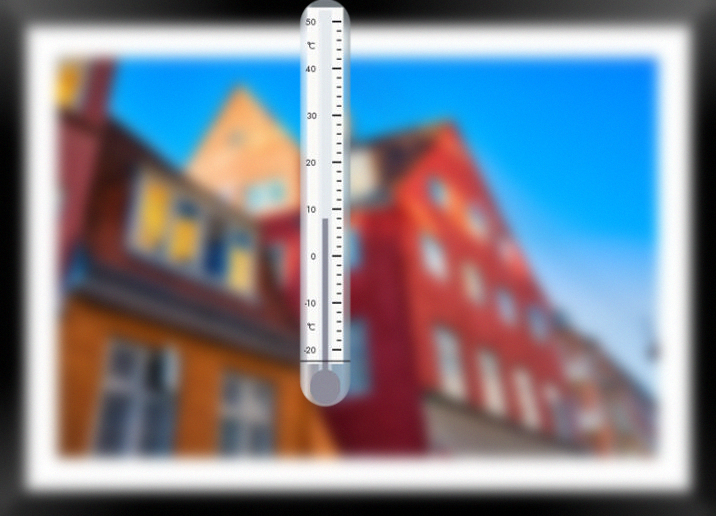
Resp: 8°C
